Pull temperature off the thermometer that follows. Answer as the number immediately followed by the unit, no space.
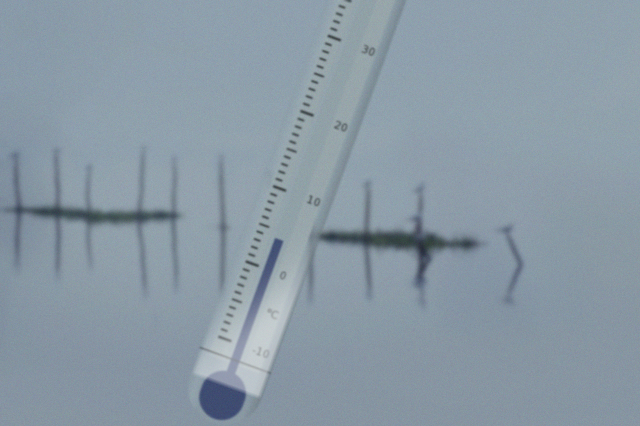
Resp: 4°C
